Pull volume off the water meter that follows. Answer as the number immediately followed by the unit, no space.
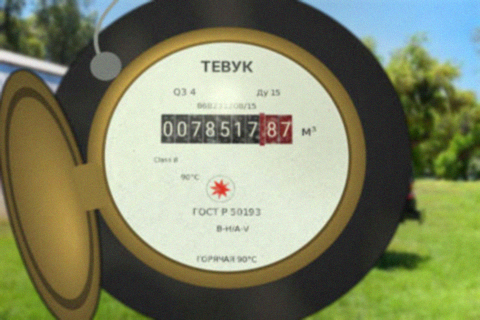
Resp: 78517.87m³
